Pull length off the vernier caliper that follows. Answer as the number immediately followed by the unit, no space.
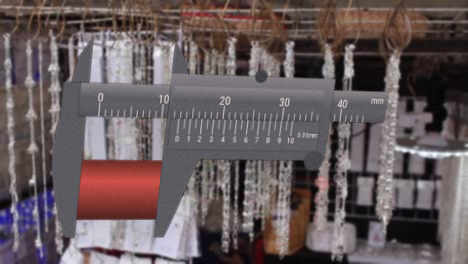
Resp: 12.8mm
